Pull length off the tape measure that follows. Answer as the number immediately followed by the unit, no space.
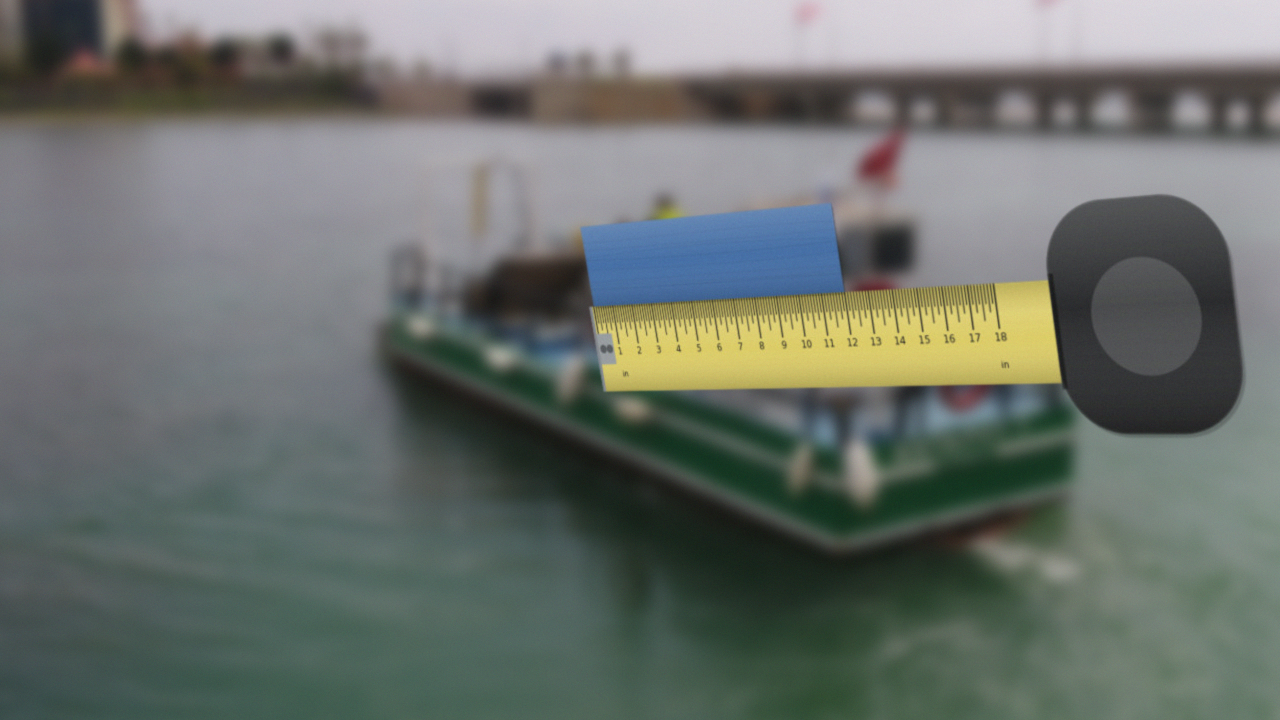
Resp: 12in
